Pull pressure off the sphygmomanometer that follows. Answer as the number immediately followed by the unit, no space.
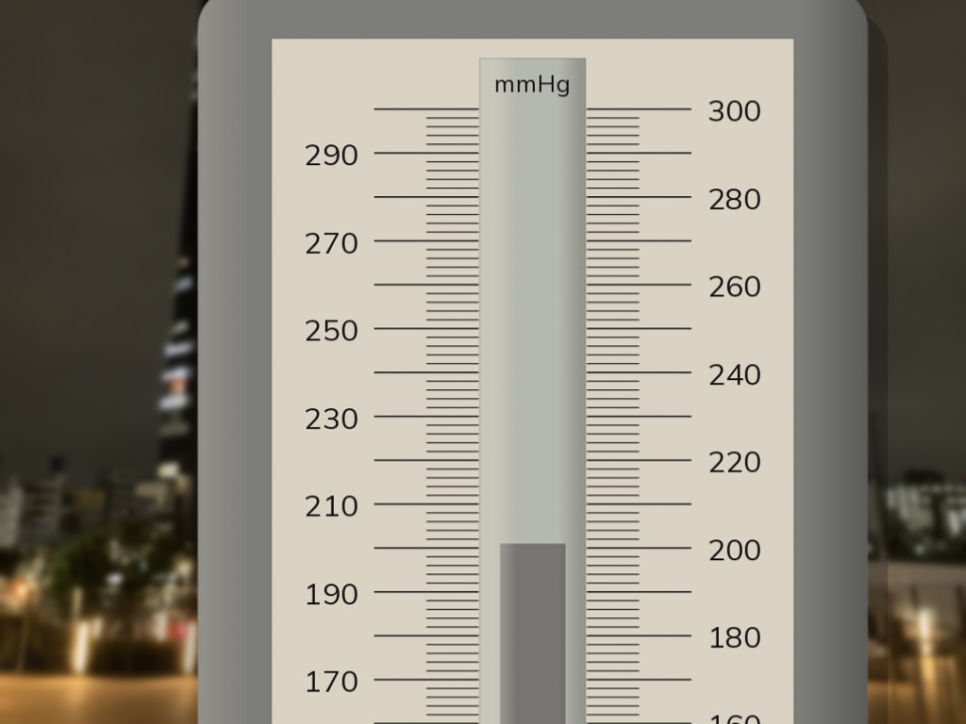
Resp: 201mmHg
